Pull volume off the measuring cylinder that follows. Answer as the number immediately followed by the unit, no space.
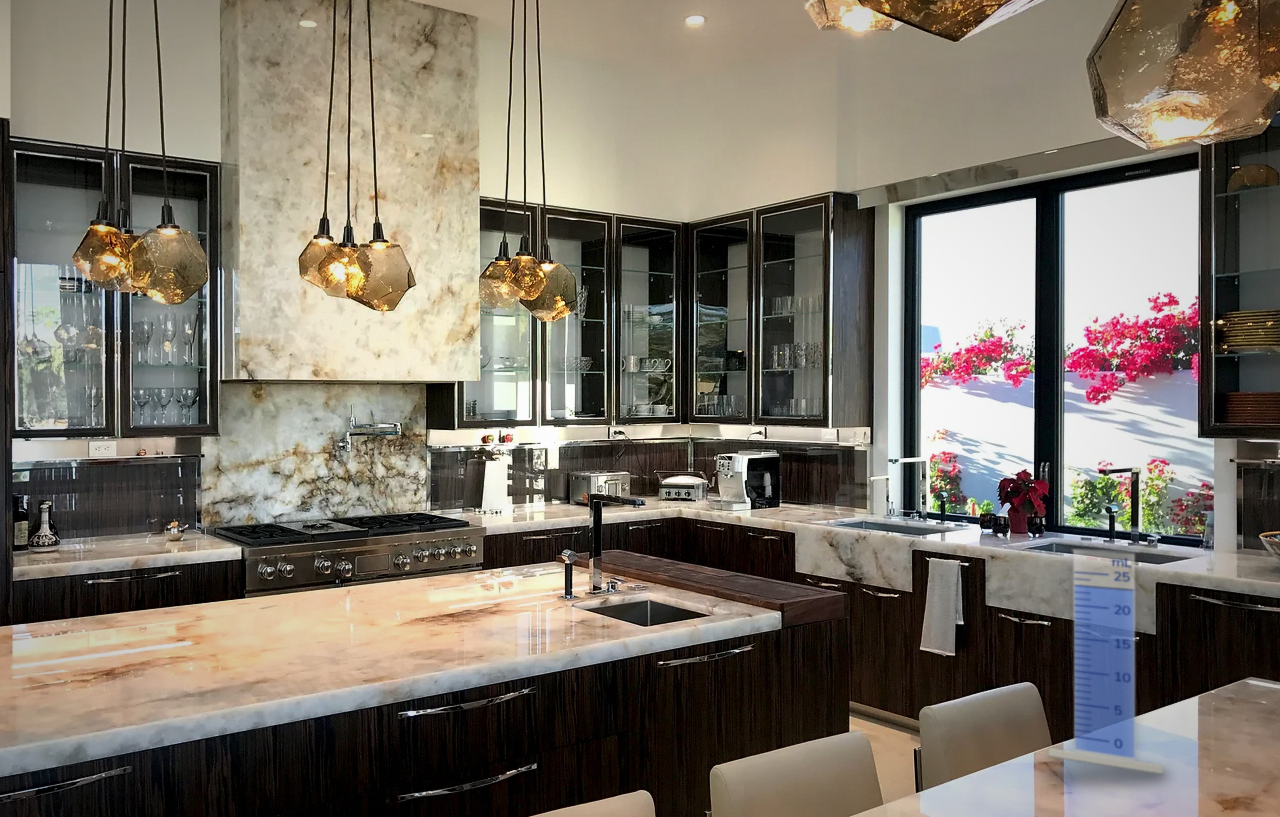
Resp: 23mL
